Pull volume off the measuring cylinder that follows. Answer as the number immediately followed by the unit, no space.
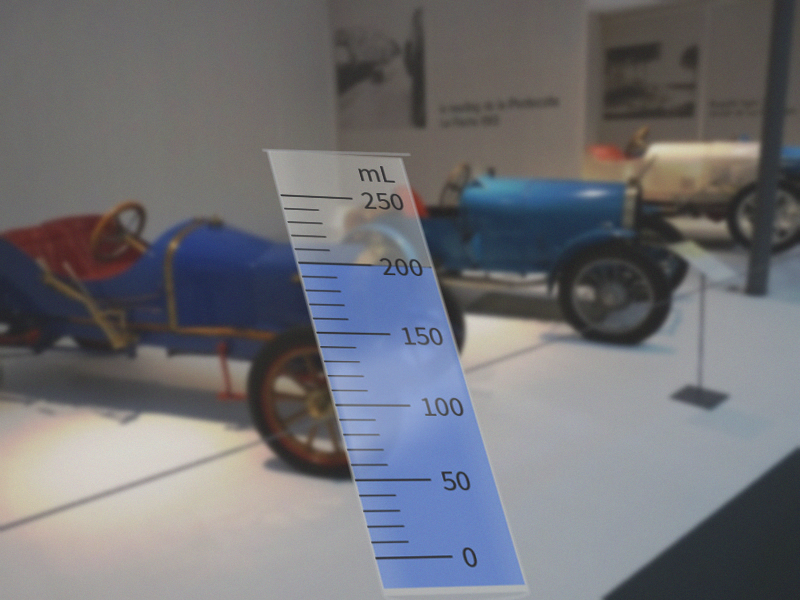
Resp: 200mL
